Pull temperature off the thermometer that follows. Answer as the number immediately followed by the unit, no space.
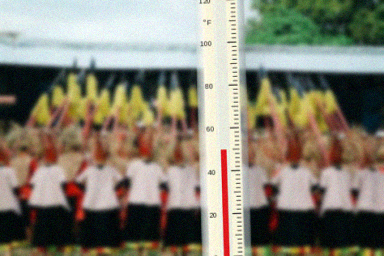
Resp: 50°F
